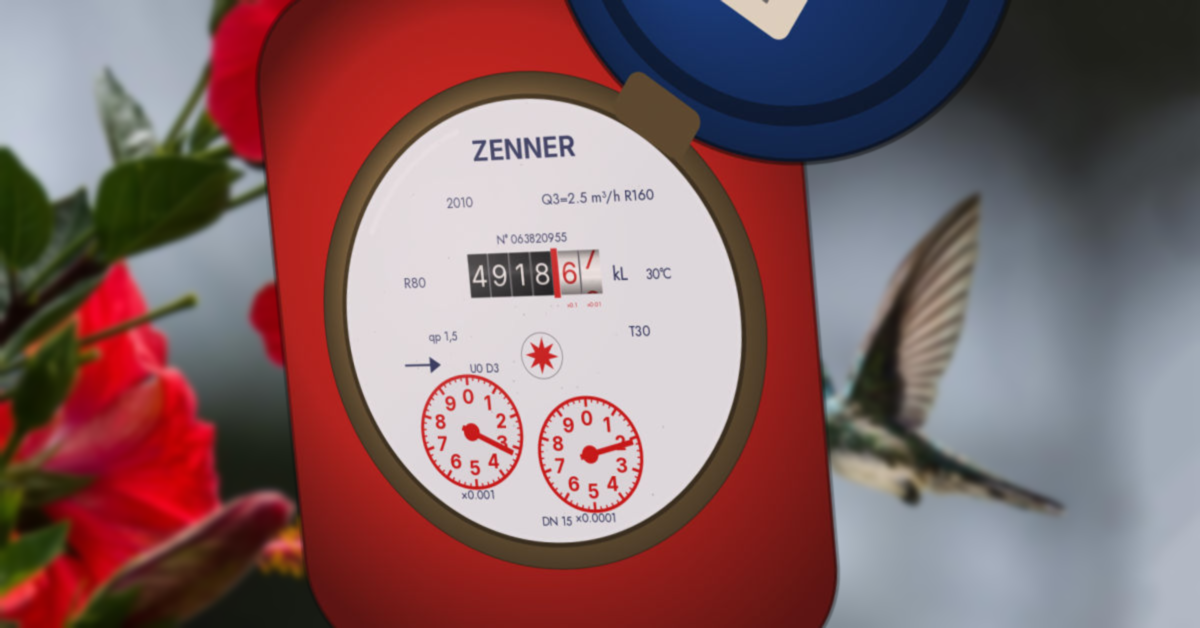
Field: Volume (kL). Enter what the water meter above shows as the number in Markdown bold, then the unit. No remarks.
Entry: **4918.6732** kL
